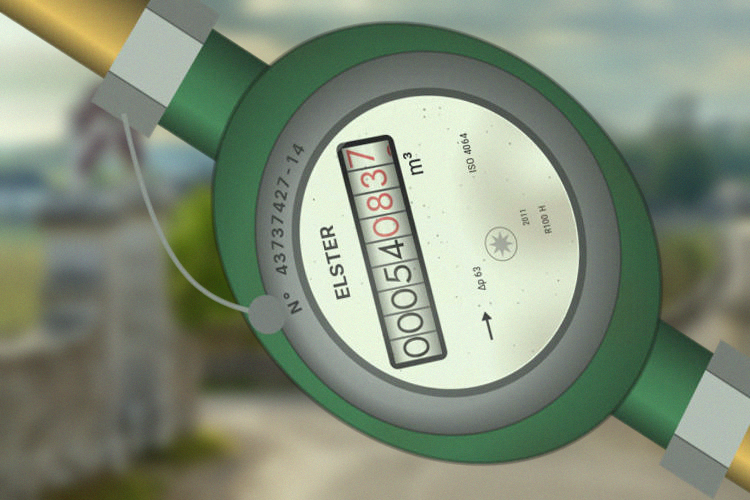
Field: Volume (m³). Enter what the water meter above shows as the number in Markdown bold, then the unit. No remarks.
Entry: **54.0837** m³
